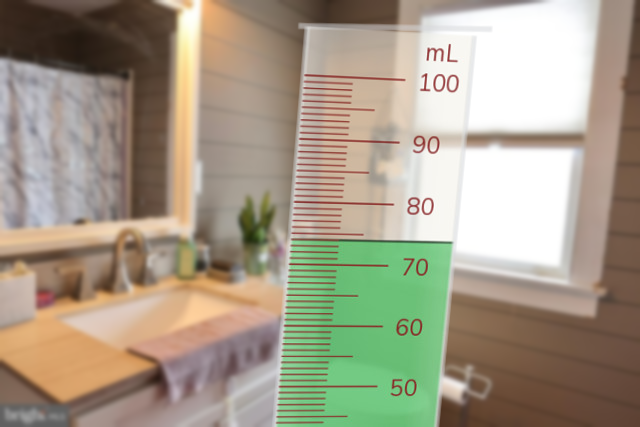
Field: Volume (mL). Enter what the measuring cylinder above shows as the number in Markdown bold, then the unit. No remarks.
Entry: **74** mL
